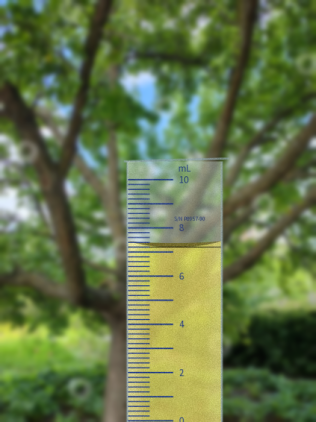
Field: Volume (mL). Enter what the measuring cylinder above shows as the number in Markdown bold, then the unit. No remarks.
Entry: **7.2** mL
